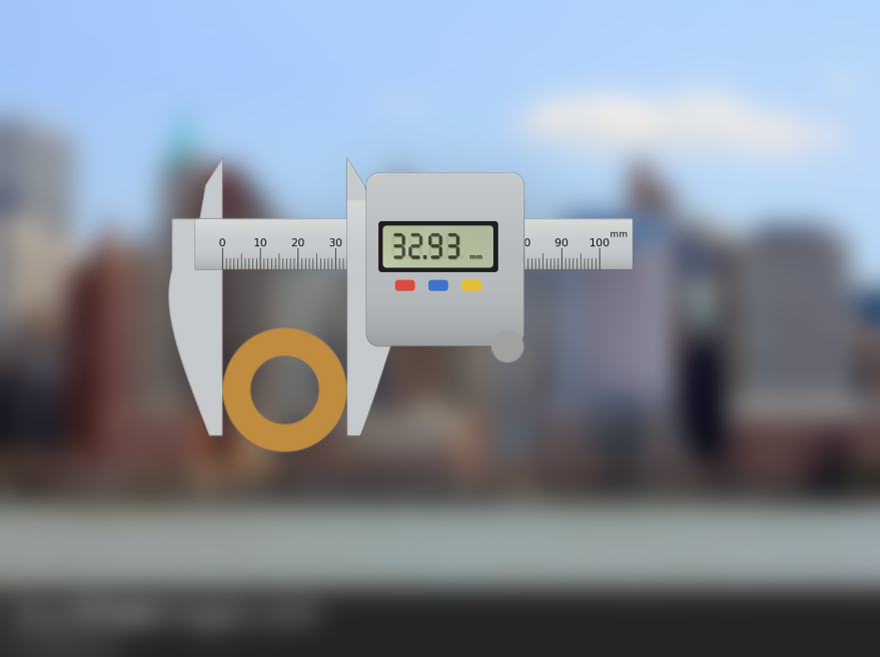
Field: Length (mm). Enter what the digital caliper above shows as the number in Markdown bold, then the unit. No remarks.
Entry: **32.93** mm
